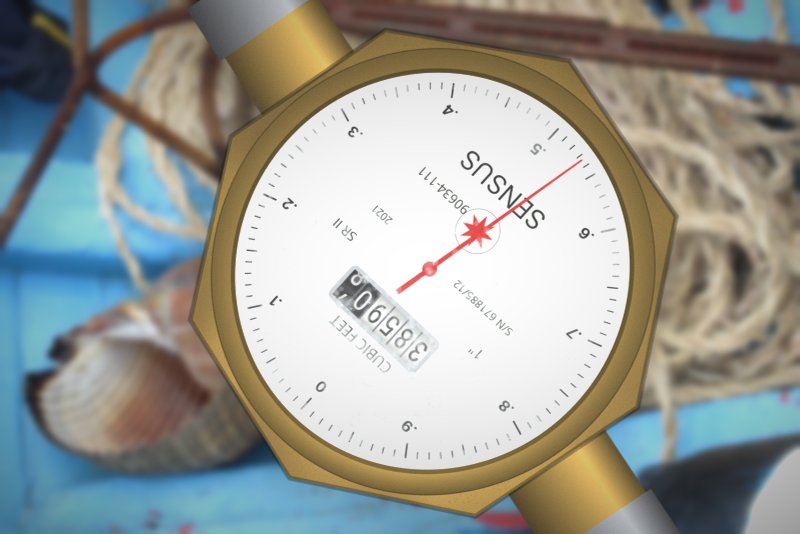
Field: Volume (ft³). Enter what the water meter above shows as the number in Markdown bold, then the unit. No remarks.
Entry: **385907.53** ft³
